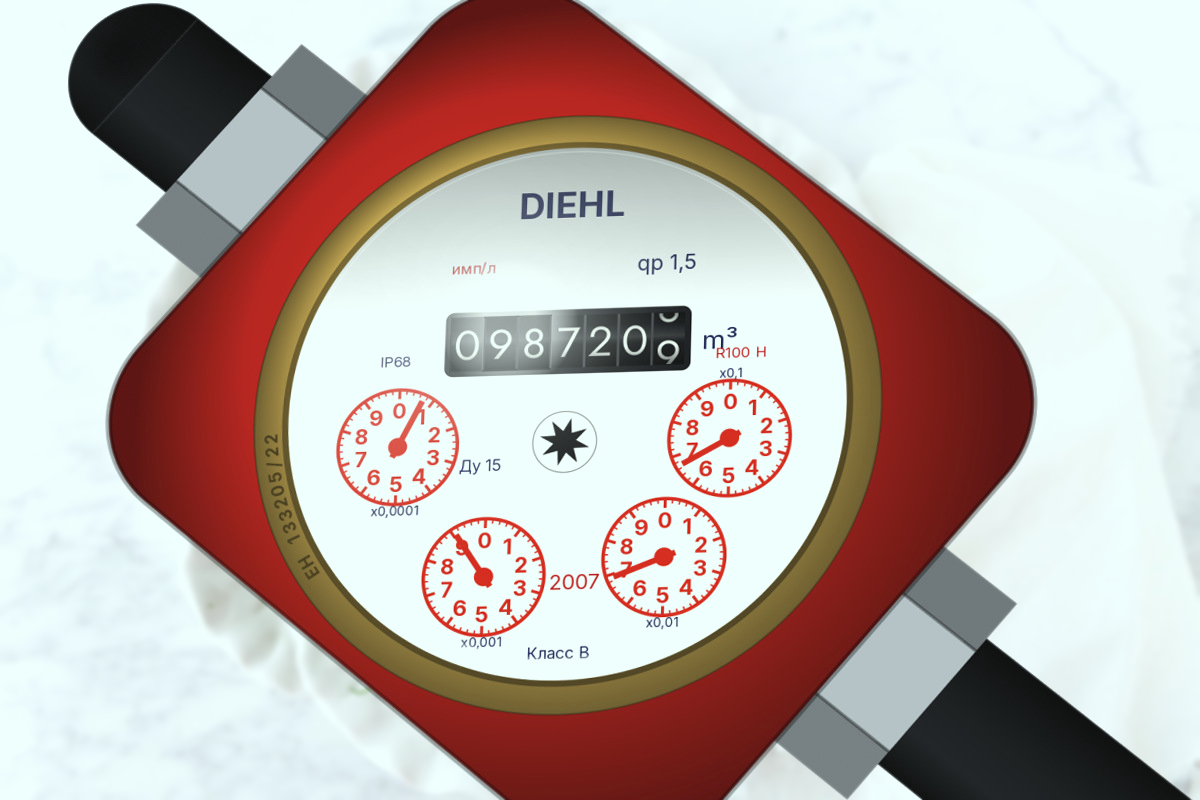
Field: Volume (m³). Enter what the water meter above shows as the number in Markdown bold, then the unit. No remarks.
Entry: **987208.6690** m³
